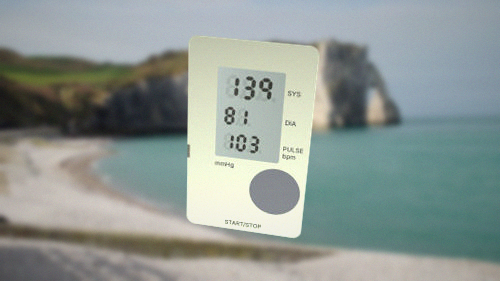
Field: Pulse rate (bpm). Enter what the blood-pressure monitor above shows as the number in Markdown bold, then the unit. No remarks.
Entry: **103** bpm
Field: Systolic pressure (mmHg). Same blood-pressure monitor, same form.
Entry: **139** mmHg
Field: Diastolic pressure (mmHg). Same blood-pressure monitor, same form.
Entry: **81** mmHg
